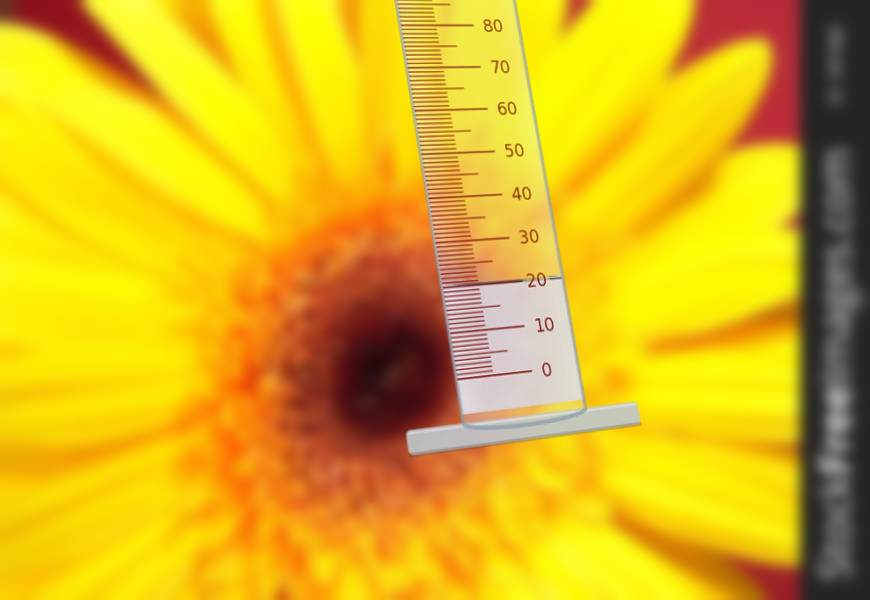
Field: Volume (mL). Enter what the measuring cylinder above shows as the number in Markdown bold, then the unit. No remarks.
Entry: **20** mL
